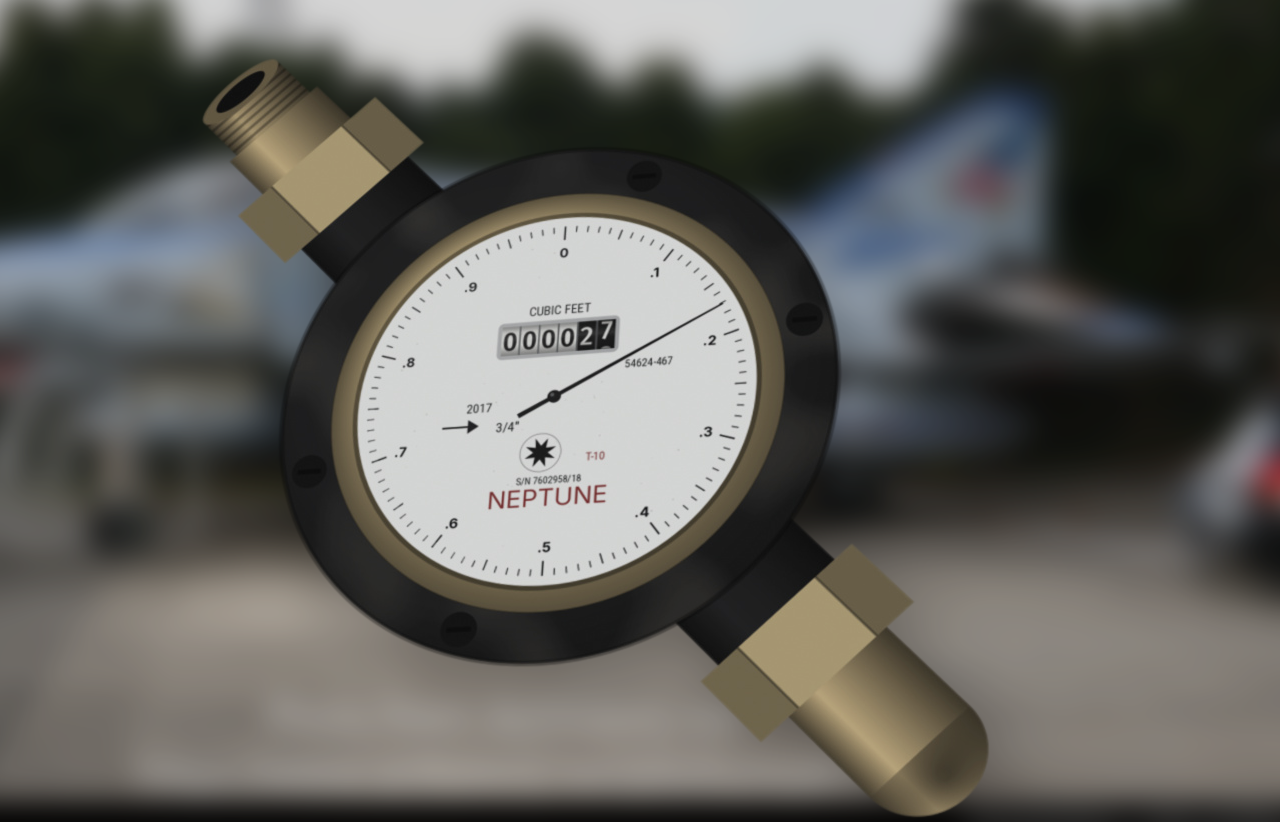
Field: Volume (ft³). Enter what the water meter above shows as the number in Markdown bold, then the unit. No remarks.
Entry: **27.17** ft³
